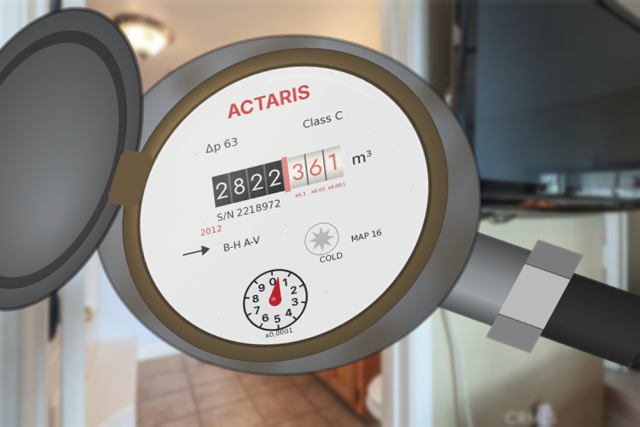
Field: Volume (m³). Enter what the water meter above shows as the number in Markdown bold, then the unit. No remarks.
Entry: **2822.3610** m³
